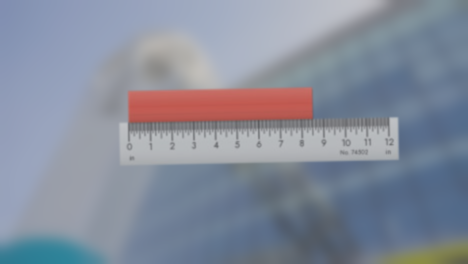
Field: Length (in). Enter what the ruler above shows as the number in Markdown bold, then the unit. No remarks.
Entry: **8.5** in
